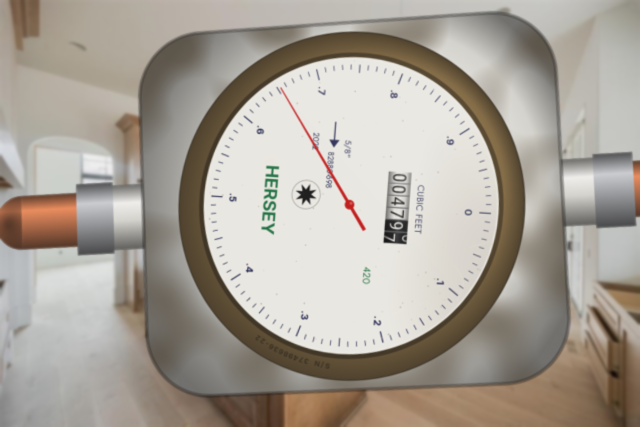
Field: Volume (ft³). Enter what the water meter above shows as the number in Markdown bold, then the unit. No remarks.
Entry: **4796.65** ft³
